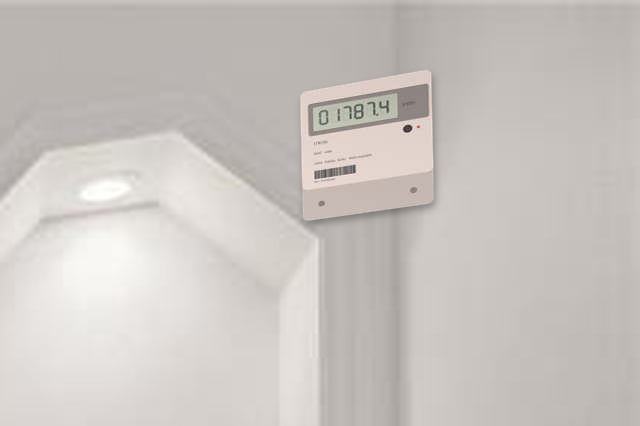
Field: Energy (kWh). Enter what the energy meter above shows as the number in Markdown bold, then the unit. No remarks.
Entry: **1787.4** kWh
